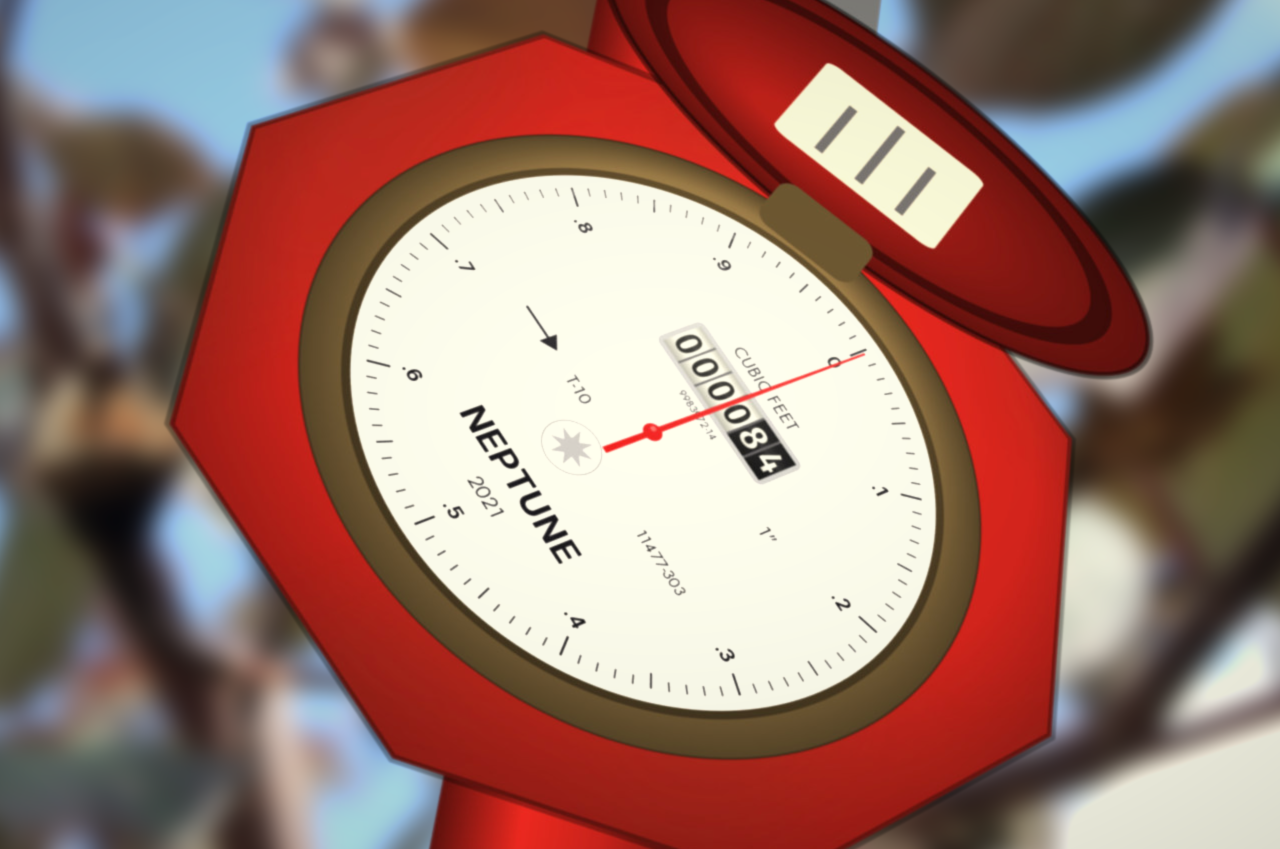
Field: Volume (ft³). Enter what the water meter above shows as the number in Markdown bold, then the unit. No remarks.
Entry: **84.00** ft³
